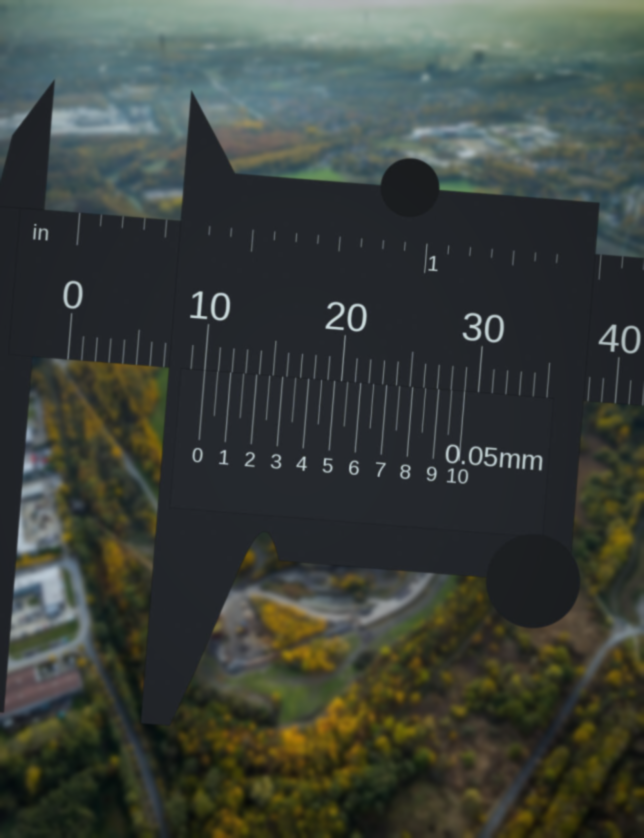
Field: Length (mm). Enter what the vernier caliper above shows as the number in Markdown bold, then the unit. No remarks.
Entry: **10.0** mm
